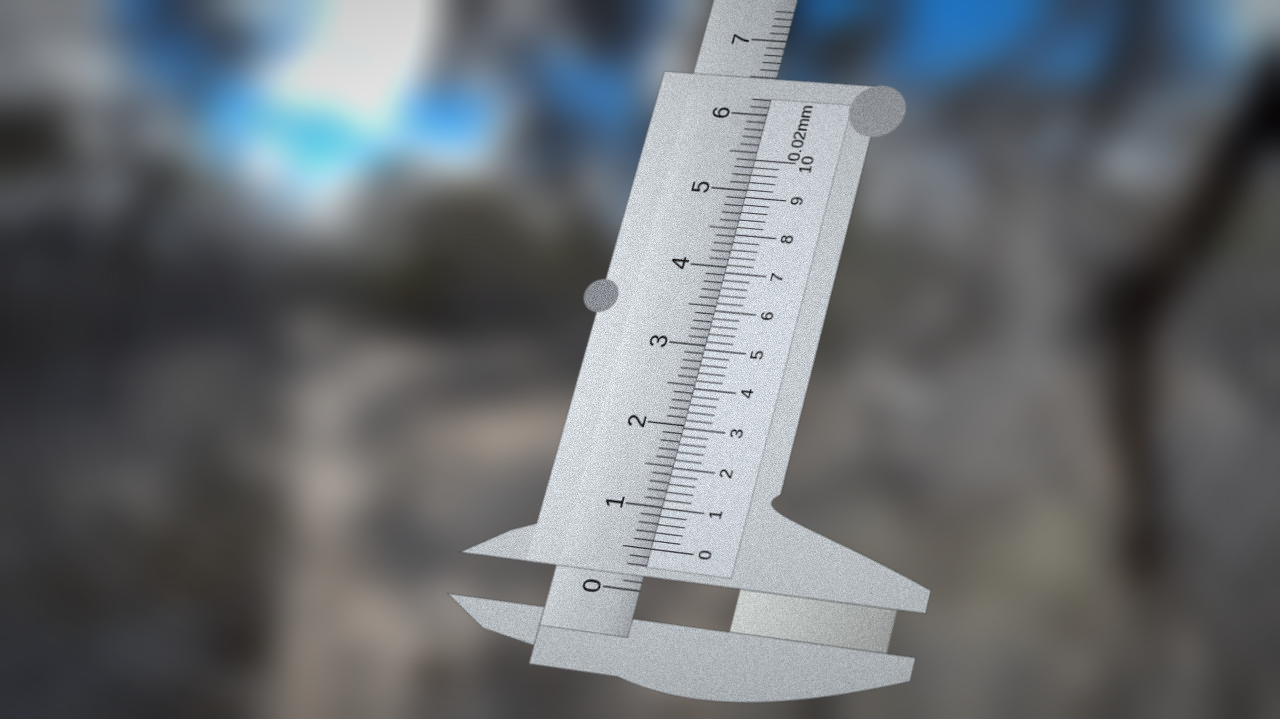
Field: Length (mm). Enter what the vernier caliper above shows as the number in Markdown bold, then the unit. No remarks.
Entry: **5.0** mm
